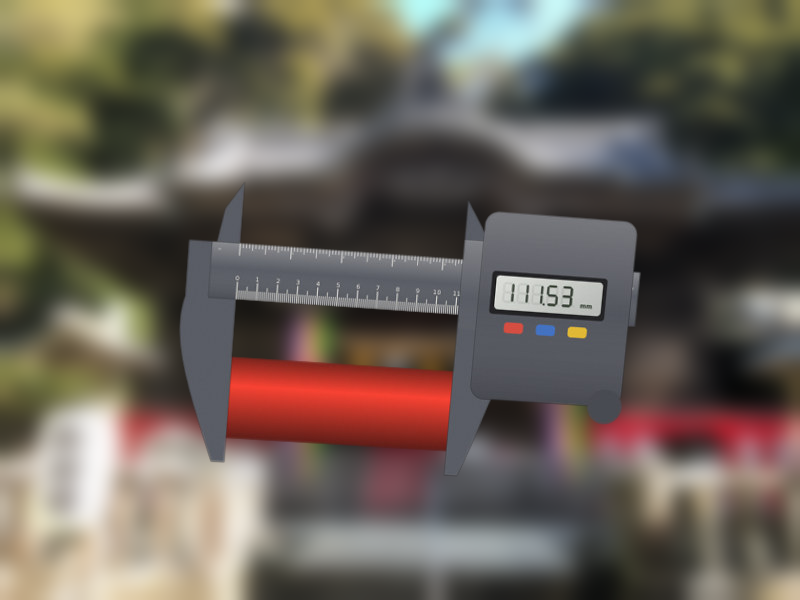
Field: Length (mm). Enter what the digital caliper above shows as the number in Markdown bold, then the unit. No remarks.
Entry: **111.53** mm
